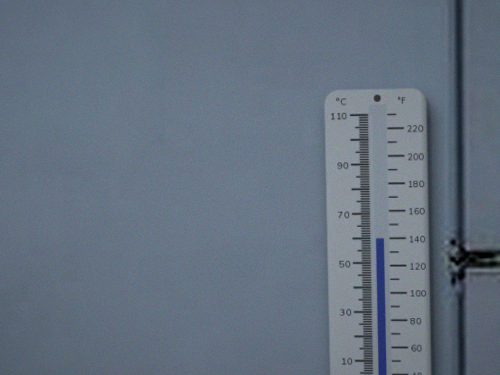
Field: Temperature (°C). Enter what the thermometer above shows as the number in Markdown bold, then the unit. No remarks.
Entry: **60** °C
